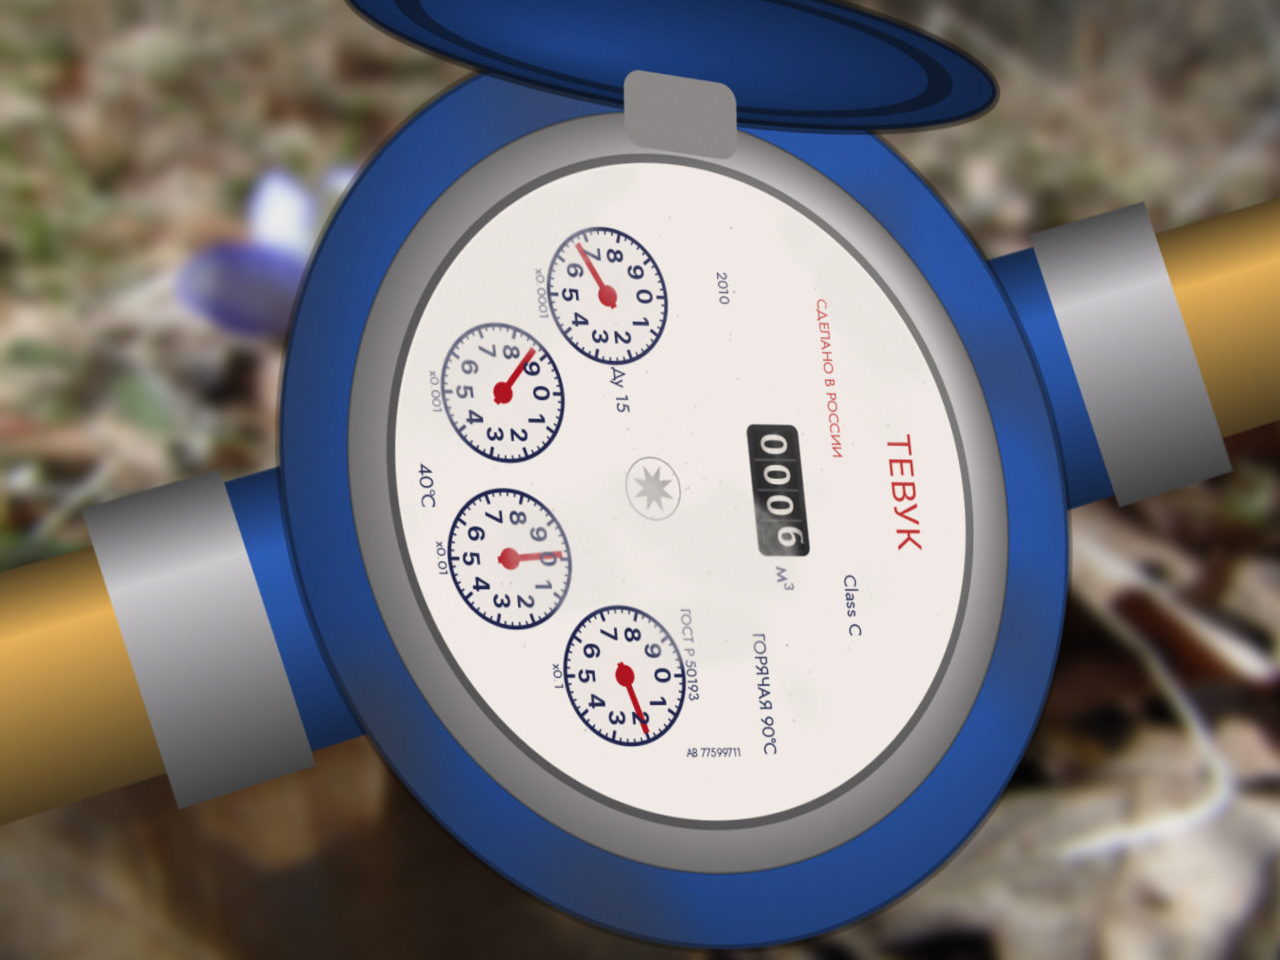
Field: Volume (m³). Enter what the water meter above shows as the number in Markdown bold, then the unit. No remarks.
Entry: **6.1986** m³
